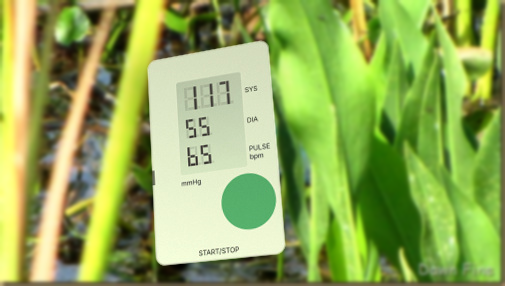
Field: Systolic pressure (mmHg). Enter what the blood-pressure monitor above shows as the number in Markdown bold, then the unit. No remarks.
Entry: **117** mmHg
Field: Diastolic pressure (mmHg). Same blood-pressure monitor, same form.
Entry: **55** mmHg
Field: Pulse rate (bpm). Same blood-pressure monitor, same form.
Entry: **65** bpm
